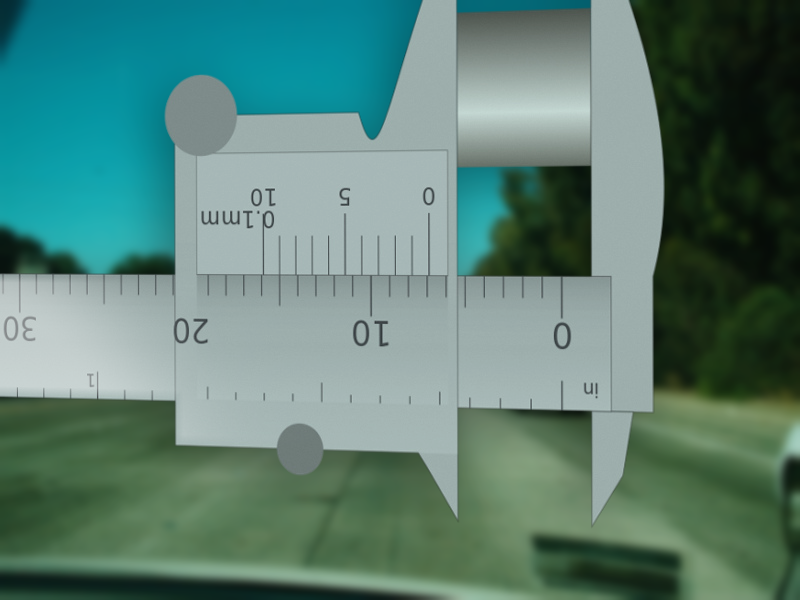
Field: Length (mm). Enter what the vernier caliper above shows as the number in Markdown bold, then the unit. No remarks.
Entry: **6.9** mm
